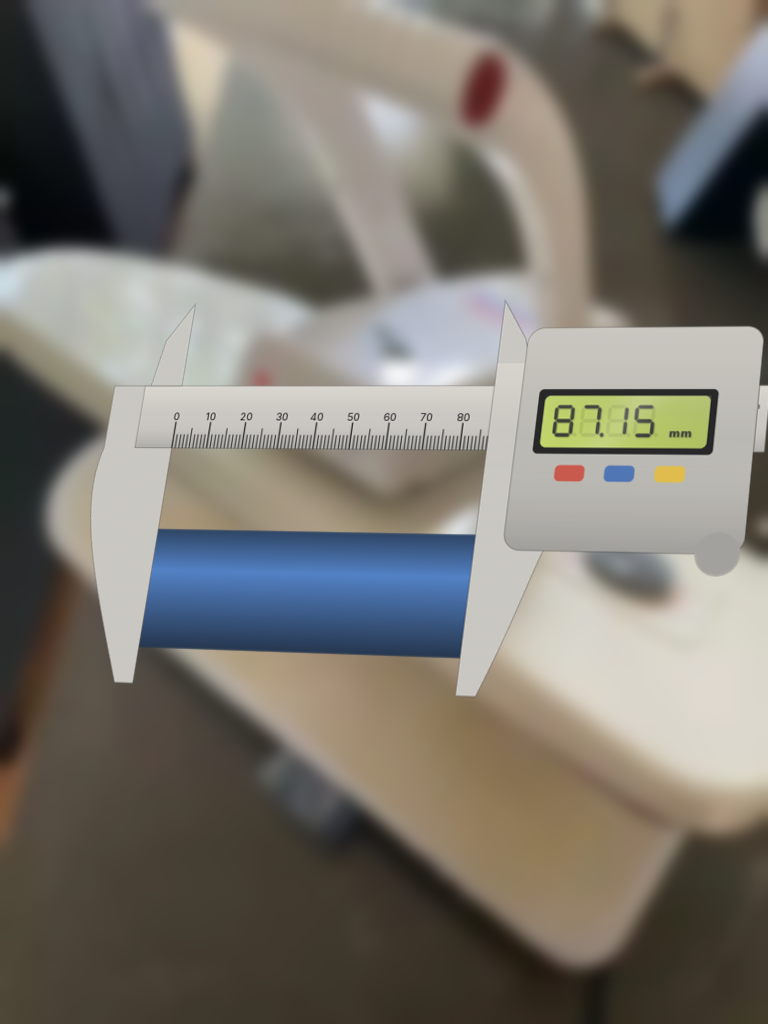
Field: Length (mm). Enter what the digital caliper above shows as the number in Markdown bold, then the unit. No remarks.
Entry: **87.15** mm
